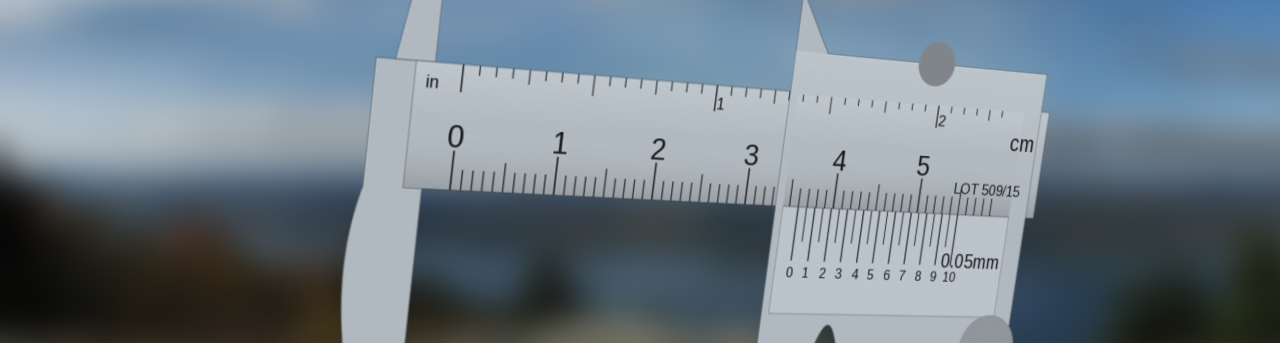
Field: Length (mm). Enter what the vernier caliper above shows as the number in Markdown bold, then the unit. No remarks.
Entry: **36.0** mm
